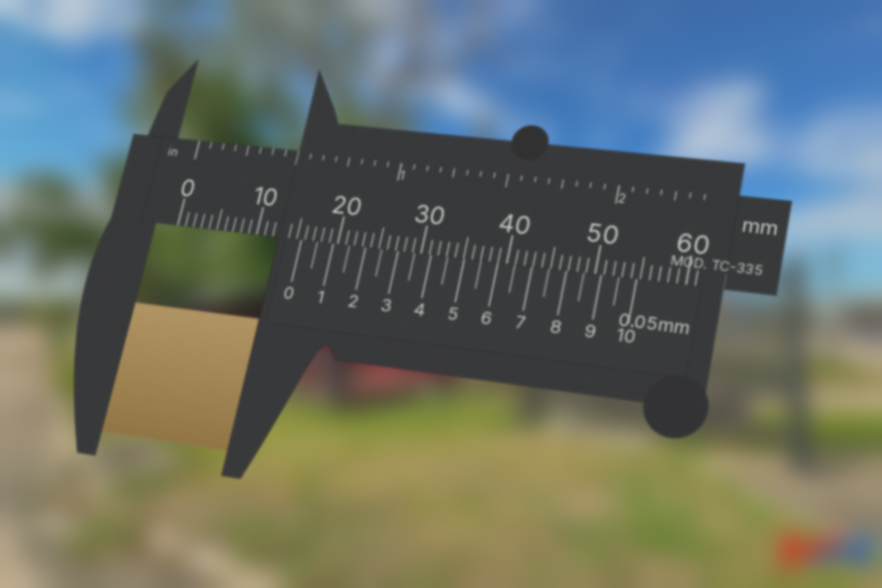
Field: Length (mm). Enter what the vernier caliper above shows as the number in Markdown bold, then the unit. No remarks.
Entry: **15.6** mm
